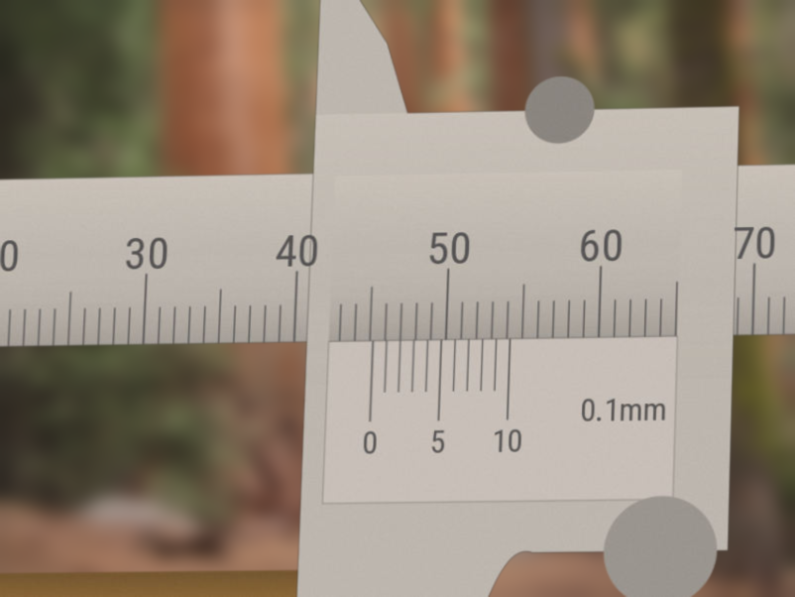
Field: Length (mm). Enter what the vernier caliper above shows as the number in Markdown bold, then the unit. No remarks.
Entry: **45.2** mm
